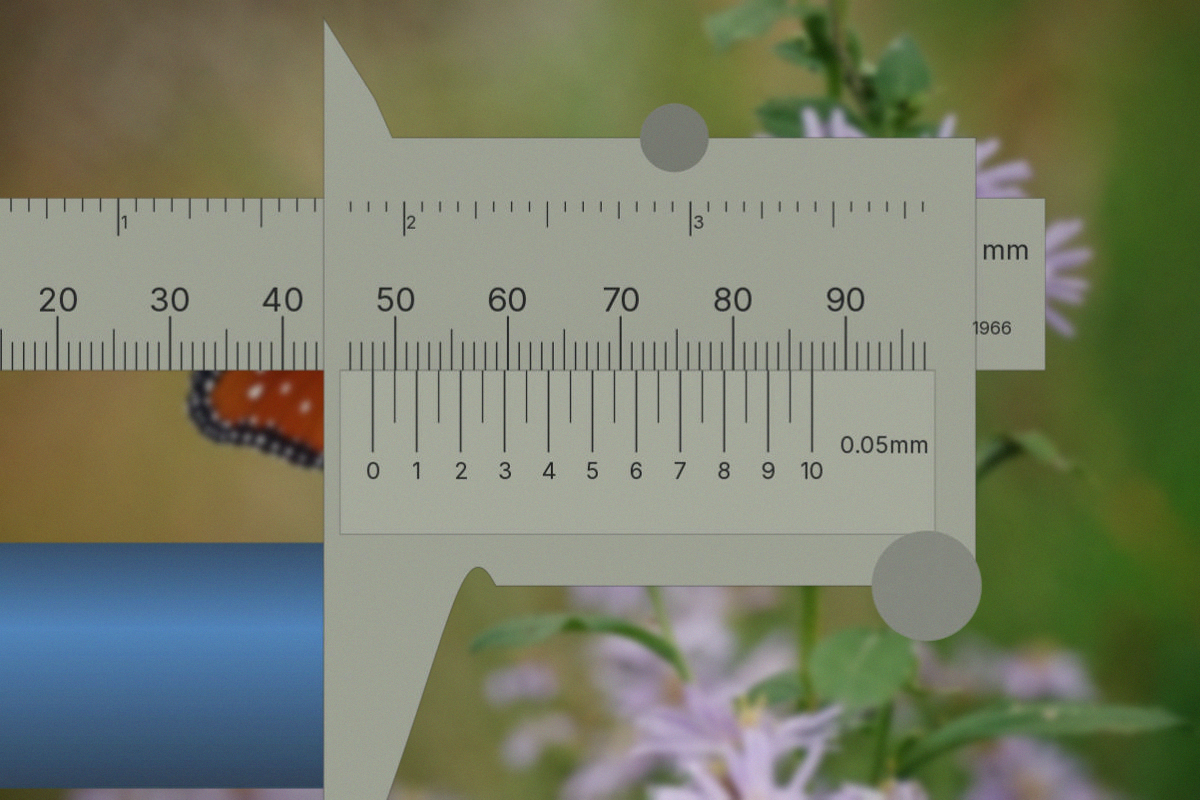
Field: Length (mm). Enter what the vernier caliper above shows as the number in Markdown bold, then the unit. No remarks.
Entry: **48.0** mm
